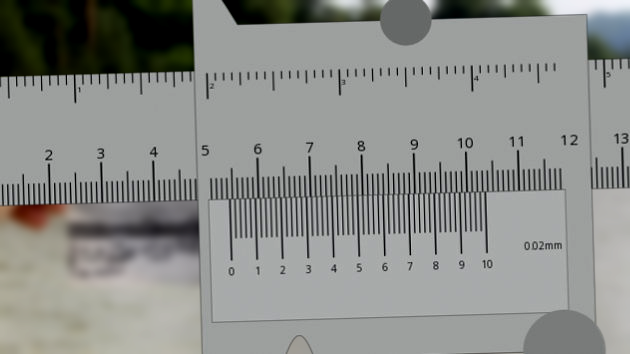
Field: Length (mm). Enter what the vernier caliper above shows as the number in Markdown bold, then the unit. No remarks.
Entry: **54.5** mm
